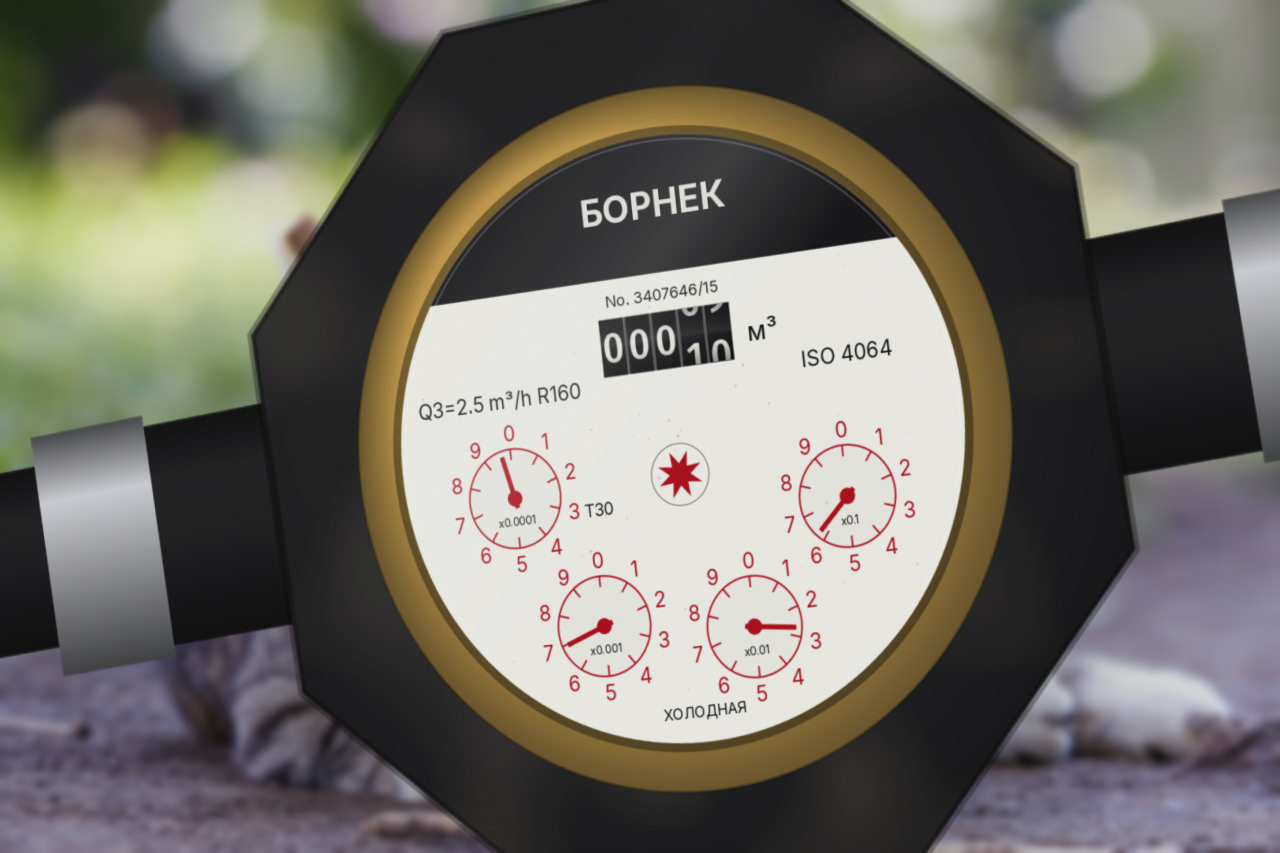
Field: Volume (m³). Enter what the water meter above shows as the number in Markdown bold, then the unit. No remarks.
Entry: **9.6269** m³
